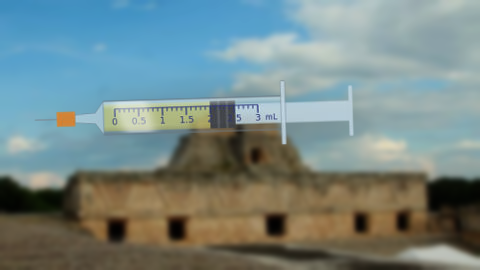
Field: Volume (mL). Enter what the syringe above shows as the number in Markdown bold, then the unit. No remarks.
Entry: **2** mL
